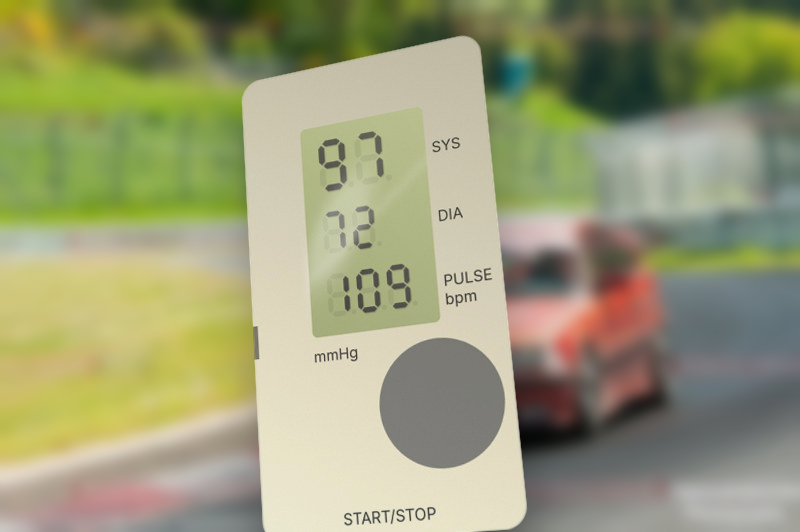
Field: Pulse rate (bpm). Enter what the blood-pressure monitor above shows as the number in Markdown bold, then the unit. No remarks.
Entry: **109** bpm
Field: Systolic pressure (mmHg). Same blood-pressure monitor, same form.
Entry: **97** mmHg
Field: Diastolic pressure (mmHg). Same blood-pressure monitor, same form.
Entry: **72** mmHg
